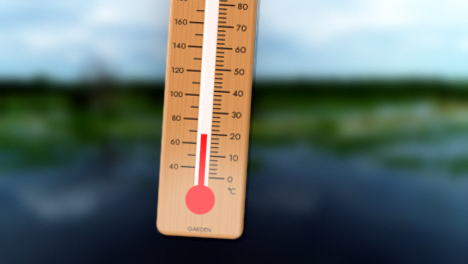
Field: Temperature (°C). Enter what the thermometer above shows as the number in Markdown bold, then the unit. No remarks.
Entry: **20** °C
